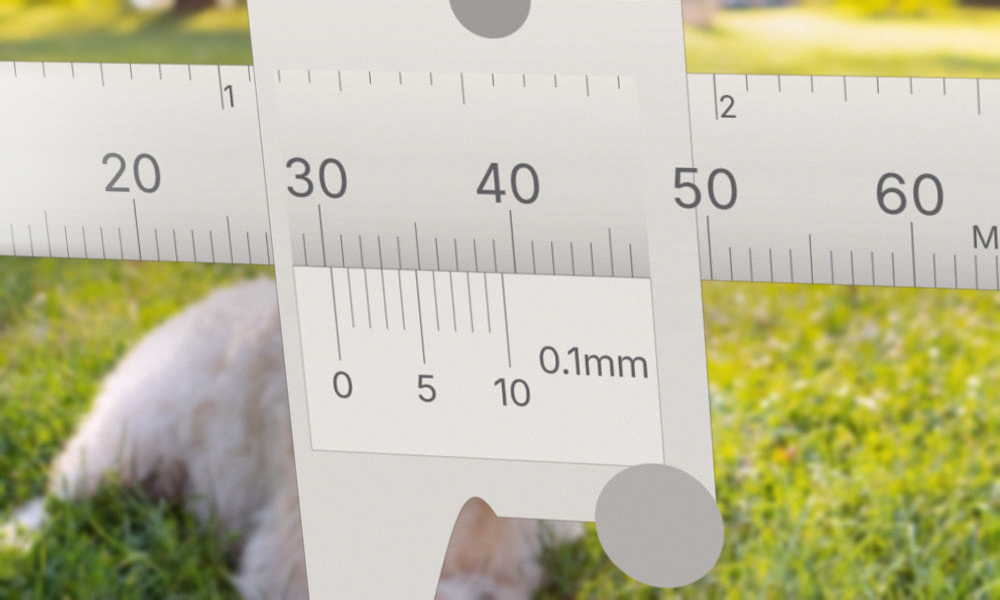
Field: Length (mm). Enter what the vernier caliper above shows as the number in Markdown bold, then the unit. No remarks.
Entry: **30.3** mm
